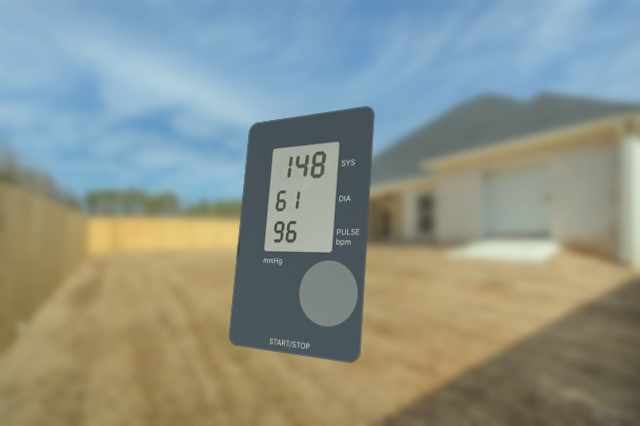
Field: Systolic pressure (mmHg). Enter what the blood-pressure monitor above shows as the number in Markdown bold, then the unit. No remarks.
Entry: **148** mmHg
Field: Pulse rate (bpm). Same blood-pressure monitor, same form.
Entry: **96** bpm
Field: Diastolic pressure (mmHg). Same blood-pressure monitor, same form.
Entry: **61** mmHg
